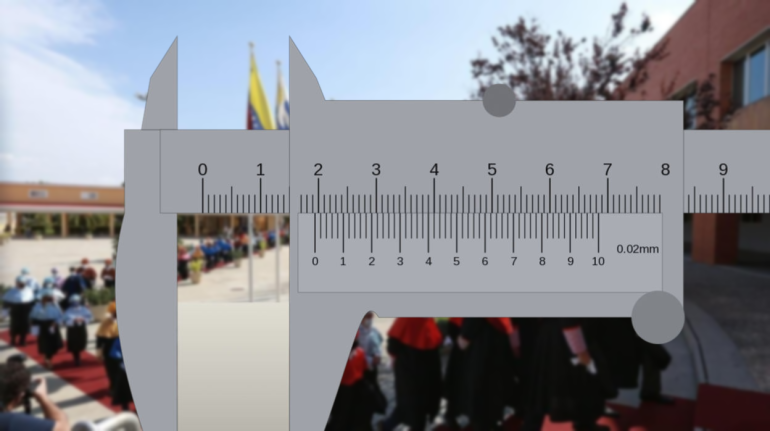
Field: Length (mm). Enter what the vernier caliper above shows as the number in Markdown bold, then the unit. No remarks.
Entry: **19.4** mm
